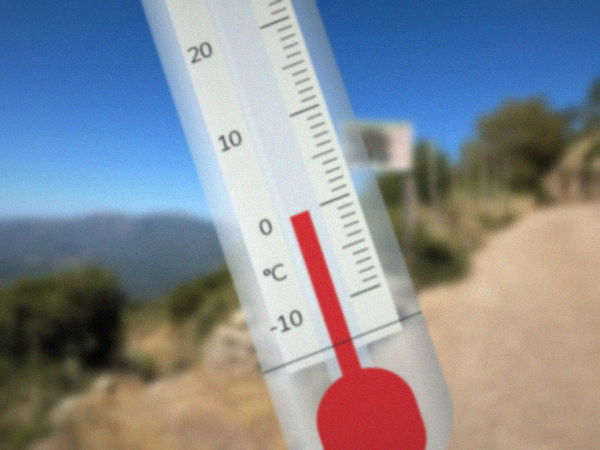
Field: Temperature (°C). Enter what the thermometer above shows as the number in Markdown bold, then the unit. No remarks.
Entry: **0** °C
